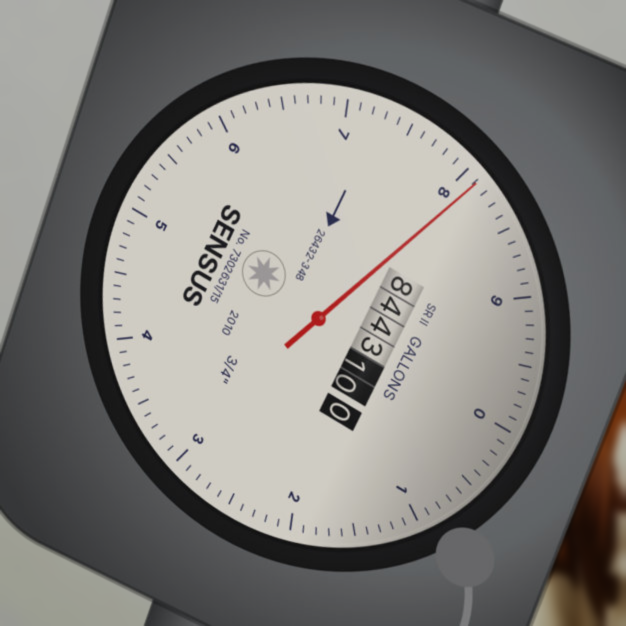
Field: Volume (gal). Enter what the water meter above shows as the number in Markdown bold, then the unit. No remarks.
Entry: **8443098.1** gal
